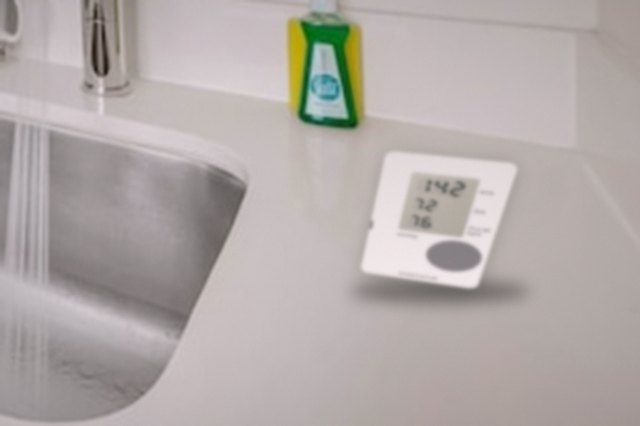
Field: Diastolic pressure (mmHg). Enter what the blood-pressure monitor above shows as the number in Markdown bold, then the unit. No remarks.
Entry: **72** mmHg
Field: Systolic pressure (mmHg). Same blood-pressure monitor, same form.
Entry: **142** mmHg
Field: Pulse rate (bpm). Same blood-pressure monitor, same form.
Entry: **76** bpm
